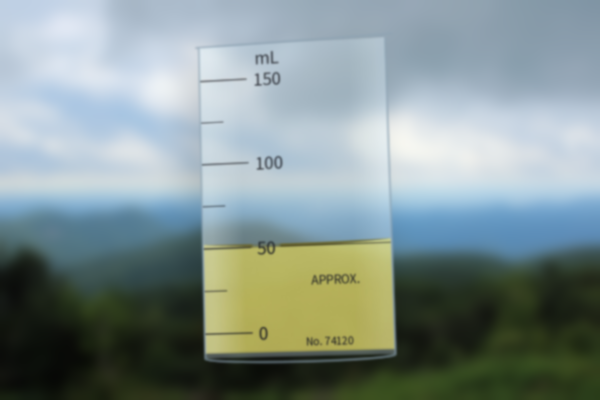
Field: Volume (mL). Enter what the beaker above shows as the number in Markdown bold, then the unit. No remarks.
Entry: **50** mL
